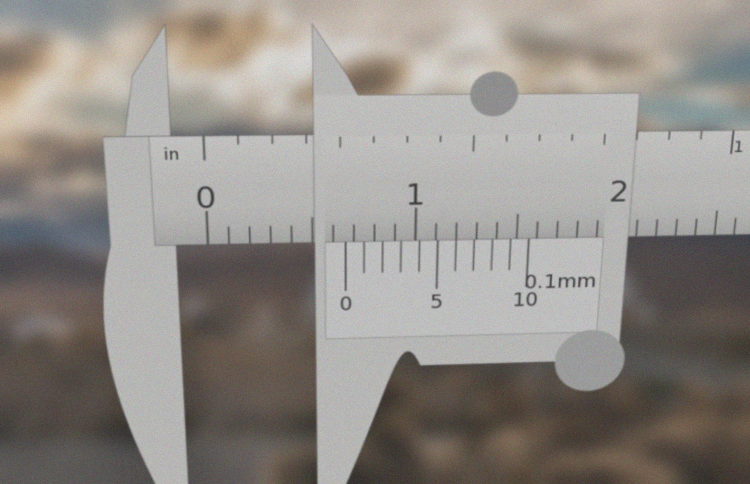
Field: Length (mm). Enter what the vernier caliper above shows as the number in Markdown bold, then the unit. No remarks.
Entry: **6.6** mm
